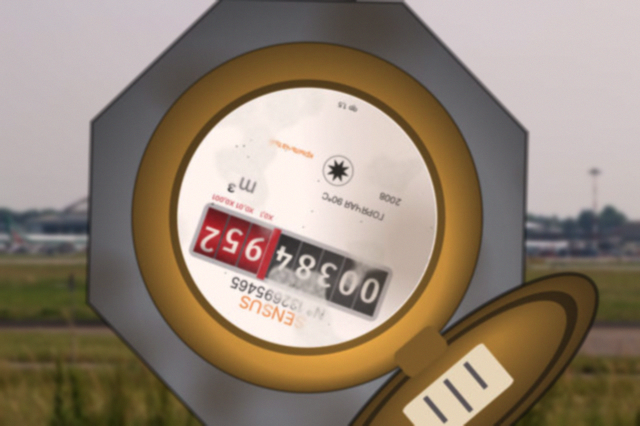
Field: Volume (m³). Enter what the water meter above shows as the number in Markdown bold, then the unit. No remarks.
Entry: **384.952** m³
